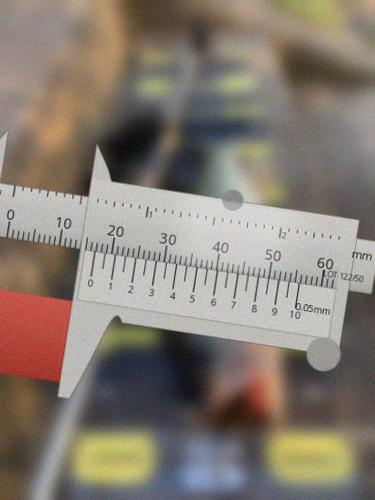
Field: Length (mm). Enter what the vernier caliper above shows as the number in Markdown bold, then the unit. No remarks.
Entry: **16.8** mm
